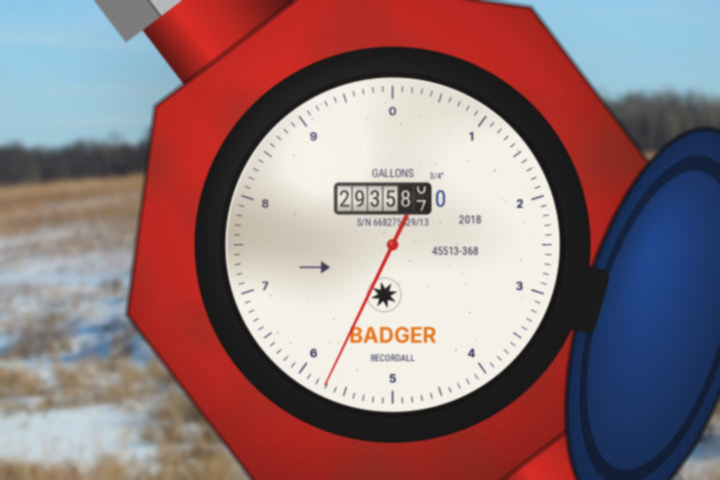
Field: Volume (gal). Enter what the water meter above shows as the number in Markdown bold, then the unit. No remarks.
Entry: **2935865.7** gal
